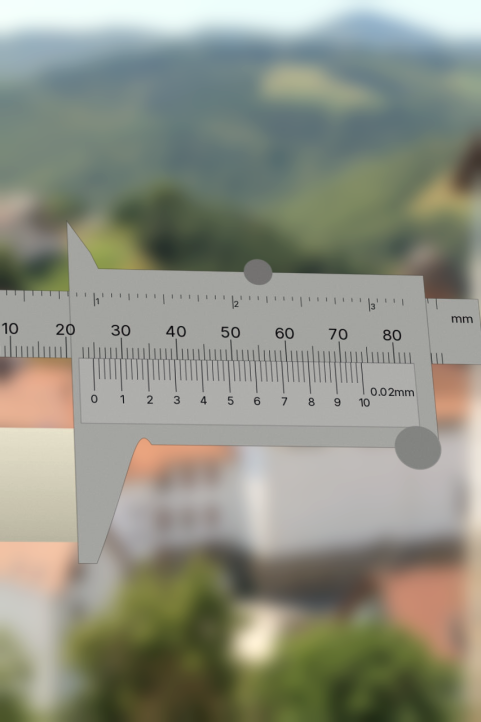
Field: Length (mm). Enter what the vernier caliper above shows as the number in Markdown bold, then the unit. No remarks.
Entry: **24.8** mm
